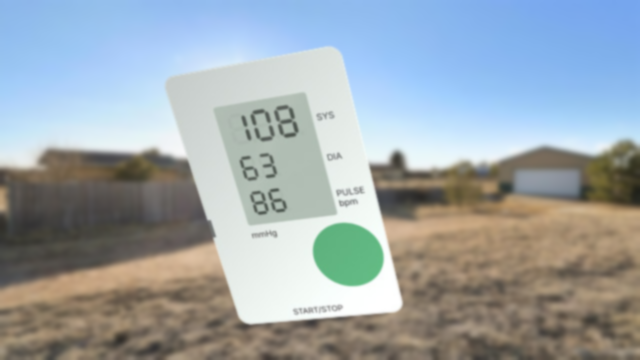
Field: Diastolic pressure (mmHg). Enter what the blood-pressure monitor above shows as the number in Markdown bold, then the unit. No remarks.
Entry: **63** mmHg
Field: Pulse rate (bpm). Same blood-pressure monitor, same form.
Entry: **86** bpm
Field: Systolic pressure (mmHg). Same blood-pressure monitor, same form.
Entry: **108** mmHg
